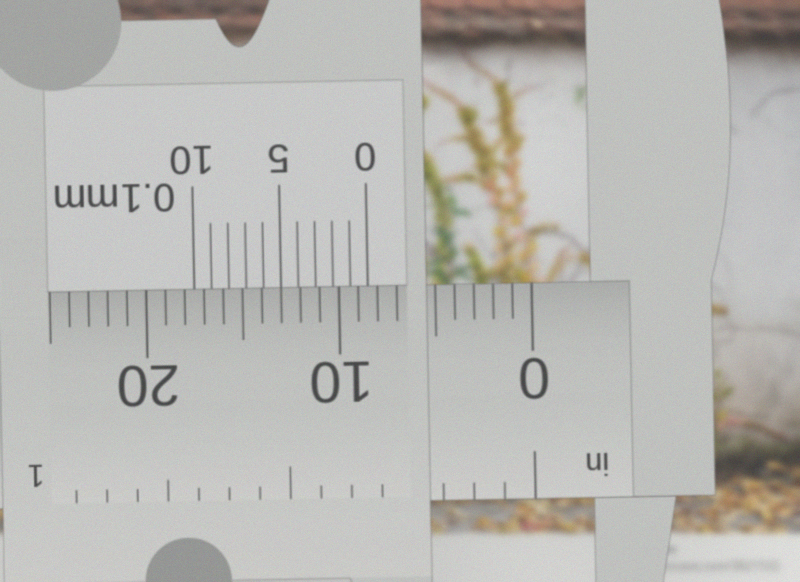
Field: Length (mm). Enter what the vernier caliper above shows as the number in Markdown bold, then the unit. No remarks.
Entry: **8.5** mm
